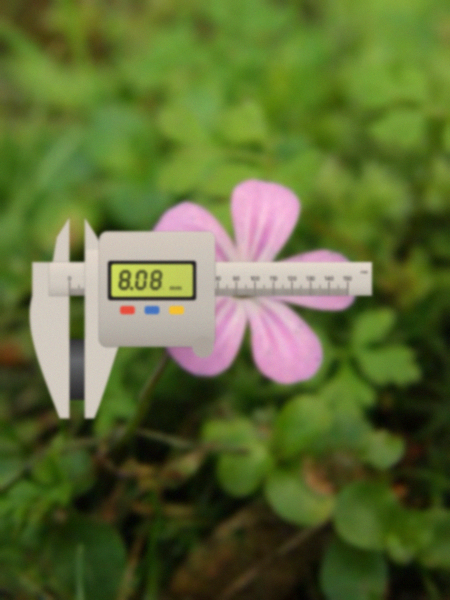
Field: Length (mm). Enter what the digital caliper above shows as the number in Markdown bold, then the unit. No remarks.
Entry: **8.08** mm
